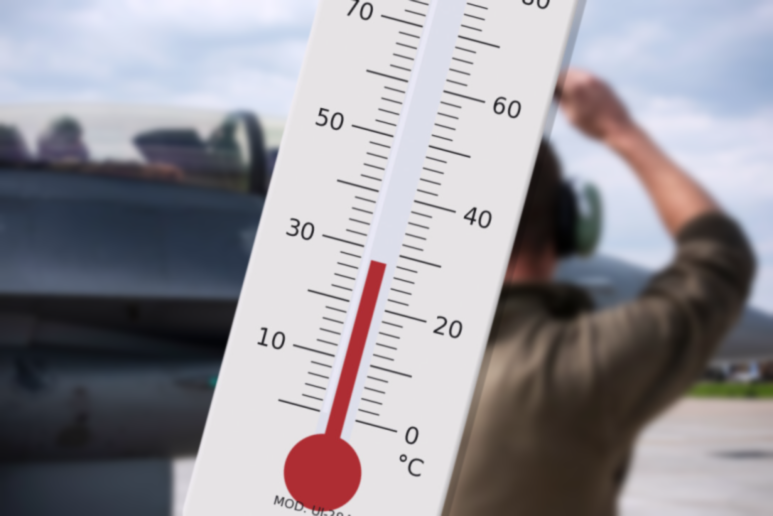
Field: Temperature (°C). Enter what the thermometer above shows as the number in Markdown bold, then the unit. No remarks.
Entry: **28** °C
